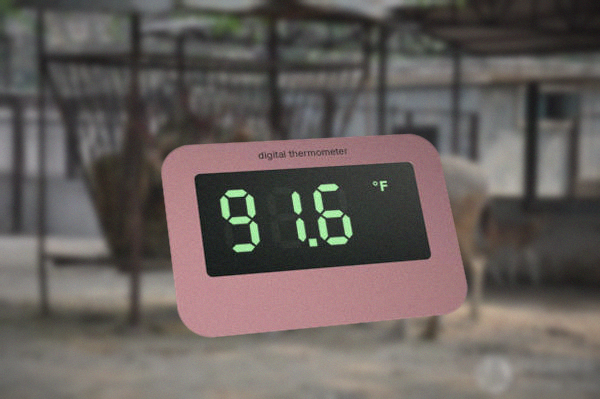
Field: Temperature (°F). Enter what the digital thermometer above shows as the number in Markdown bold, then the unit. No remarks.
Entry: **91.6** °F
